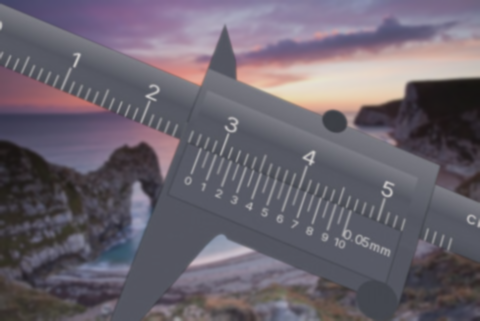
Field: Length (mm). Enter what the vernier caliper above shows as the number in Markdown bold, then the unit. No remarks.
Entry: **27.6** mm
